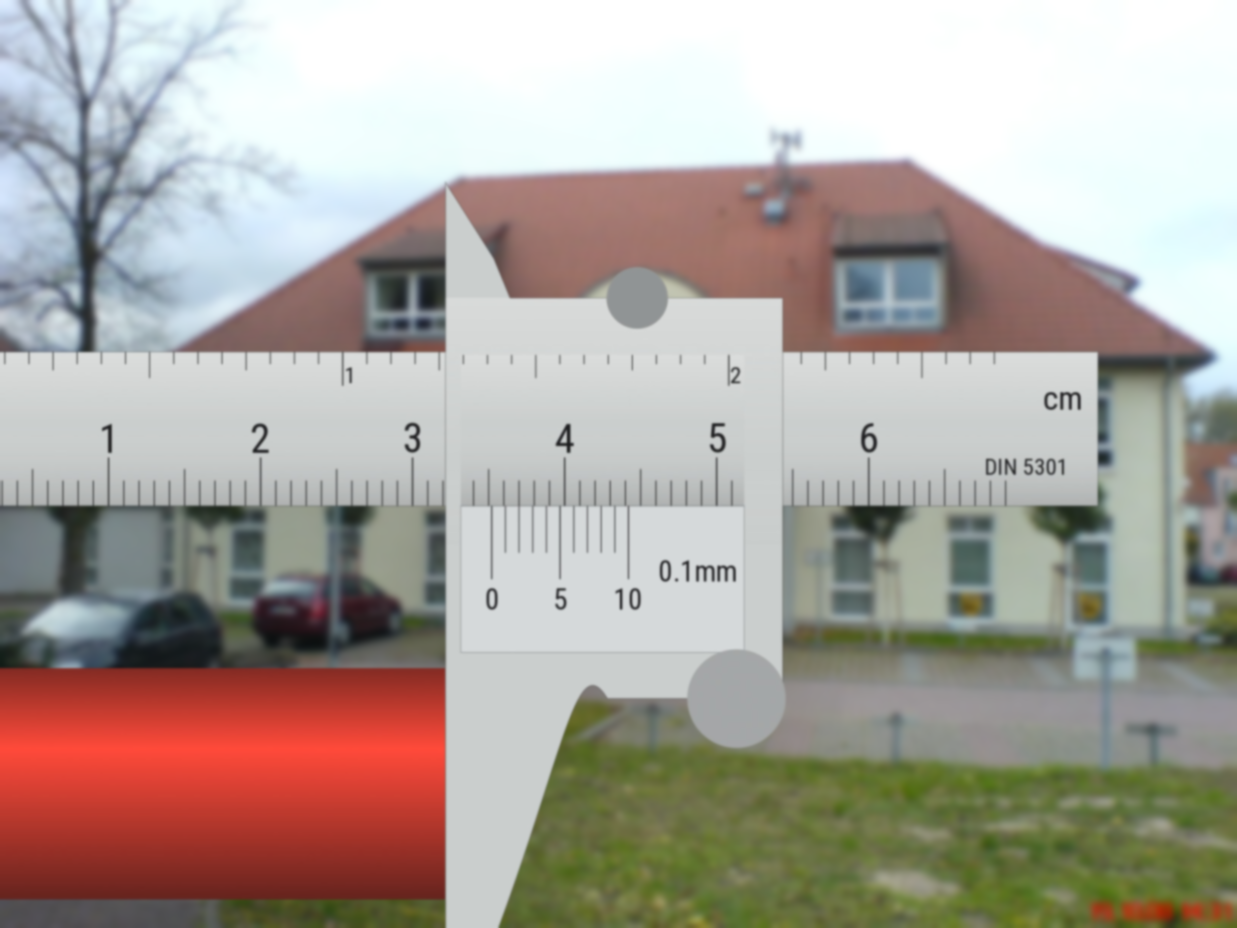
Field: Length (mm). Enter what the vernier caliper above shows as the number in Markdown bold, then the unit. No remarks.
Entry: **35.2** mm
